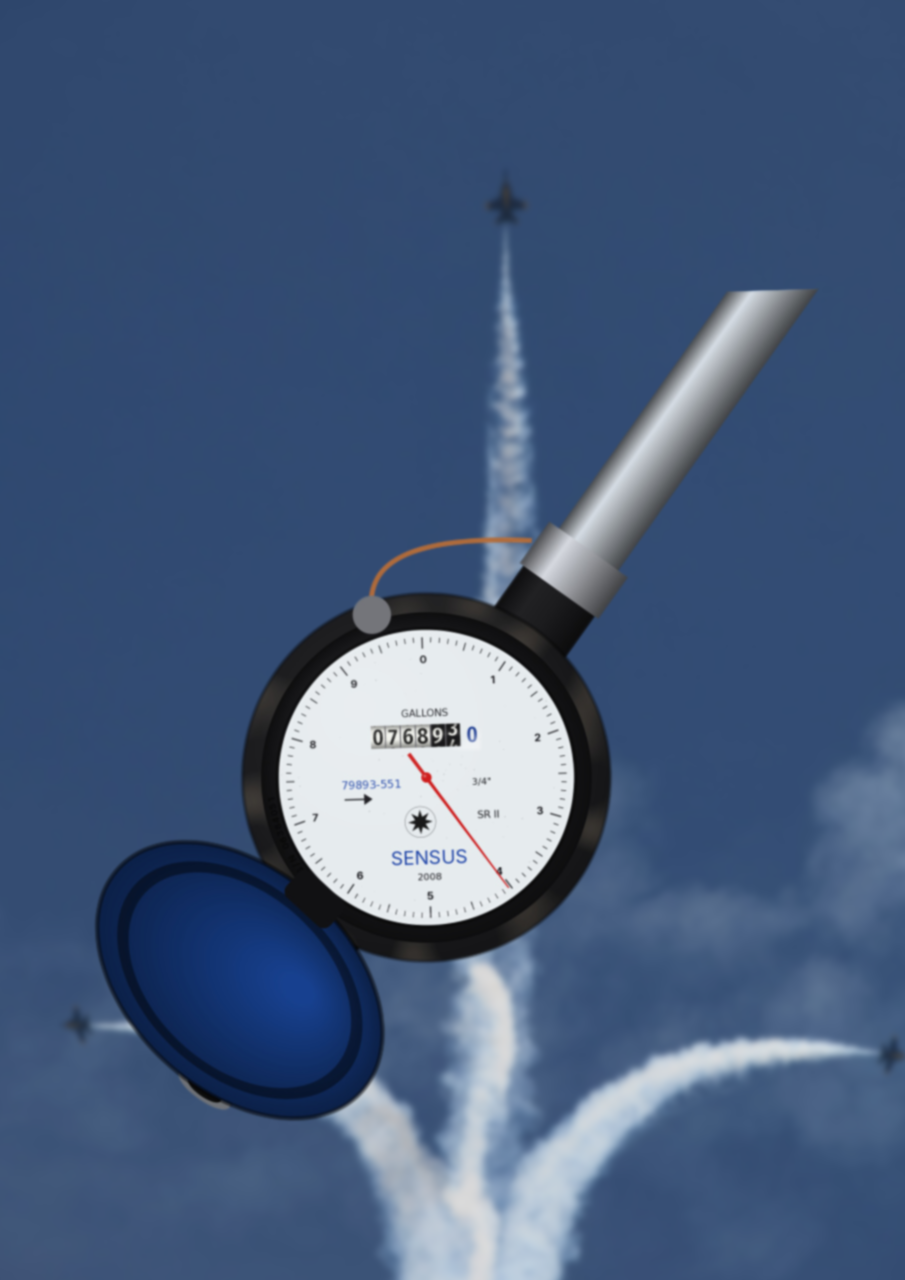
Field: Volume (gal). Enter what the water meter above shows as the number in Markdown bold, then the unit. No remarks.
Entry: **768934.0** gal
